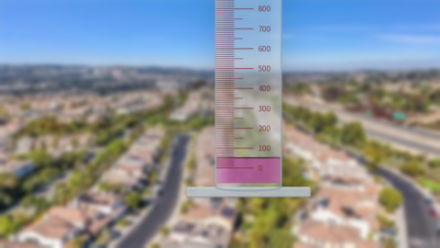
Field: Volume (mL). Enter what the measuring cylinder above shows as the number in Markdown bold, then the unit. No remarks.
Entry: **50** mL
